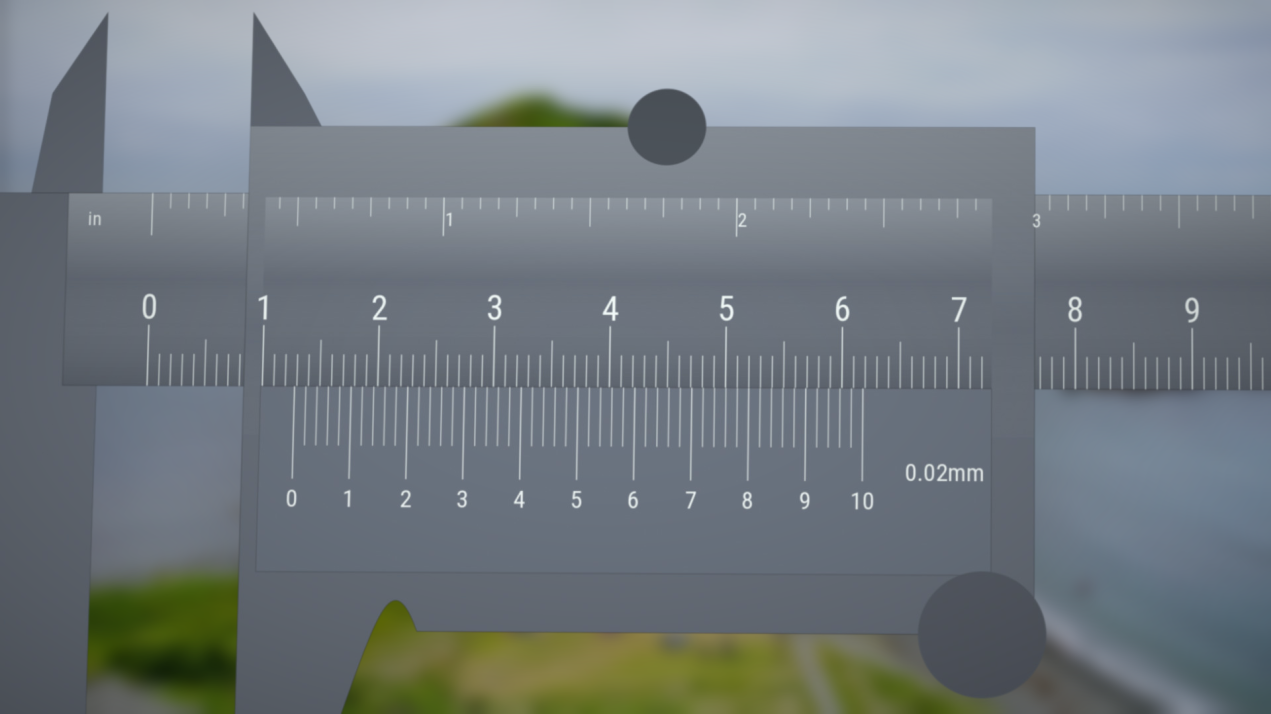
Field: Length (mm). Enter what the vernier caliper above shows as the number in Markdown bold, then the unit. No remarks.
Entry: **12.8** mm
